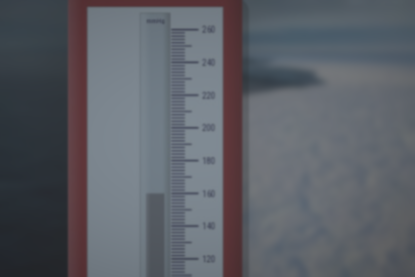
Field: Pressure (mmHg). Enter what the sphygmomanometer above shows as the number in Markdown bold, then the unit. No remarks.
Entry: **160** mmHg
